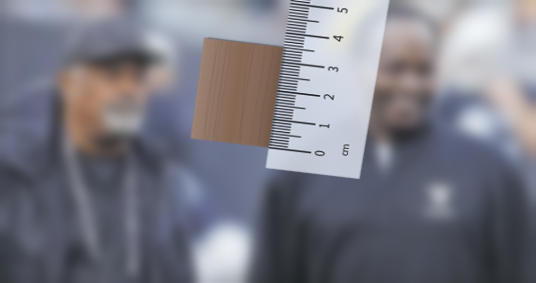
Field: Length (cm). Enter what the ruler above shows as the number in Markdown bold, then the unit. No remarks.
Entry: **3.5** cm
